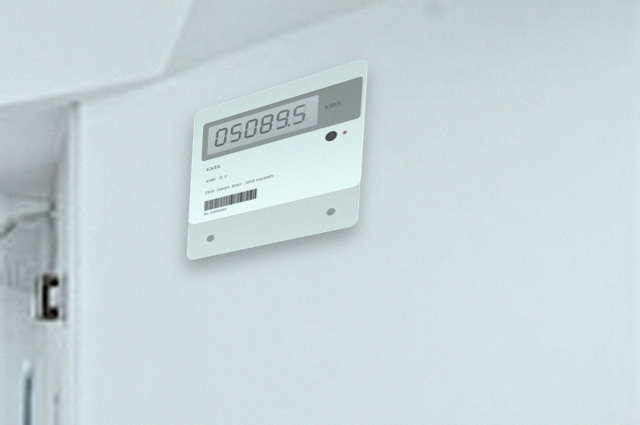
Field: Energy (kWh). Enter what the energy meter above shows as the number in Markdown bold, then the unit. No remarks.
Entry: **5089.5** kWh
